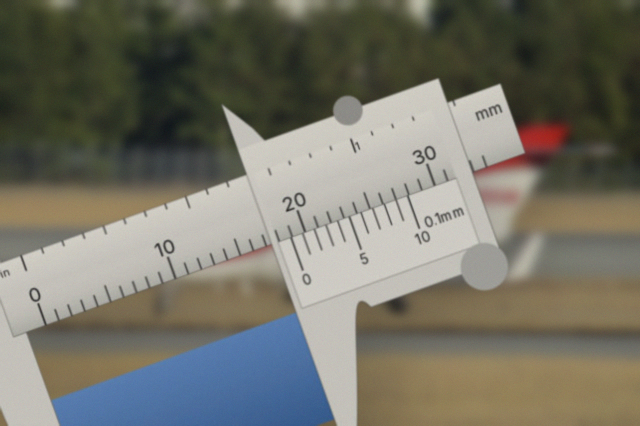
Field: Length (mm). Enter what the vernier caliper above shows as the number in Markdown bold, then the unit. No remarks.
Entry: **18.9** mm
